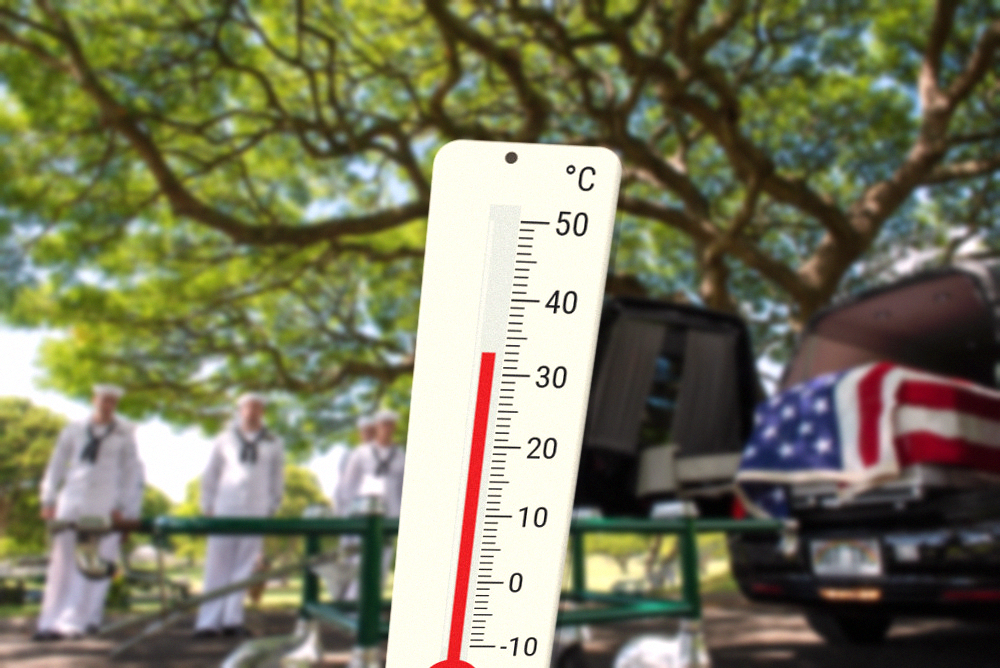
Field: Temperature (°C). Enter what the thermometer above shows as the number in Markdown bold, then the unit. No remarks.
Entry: **33** °C
